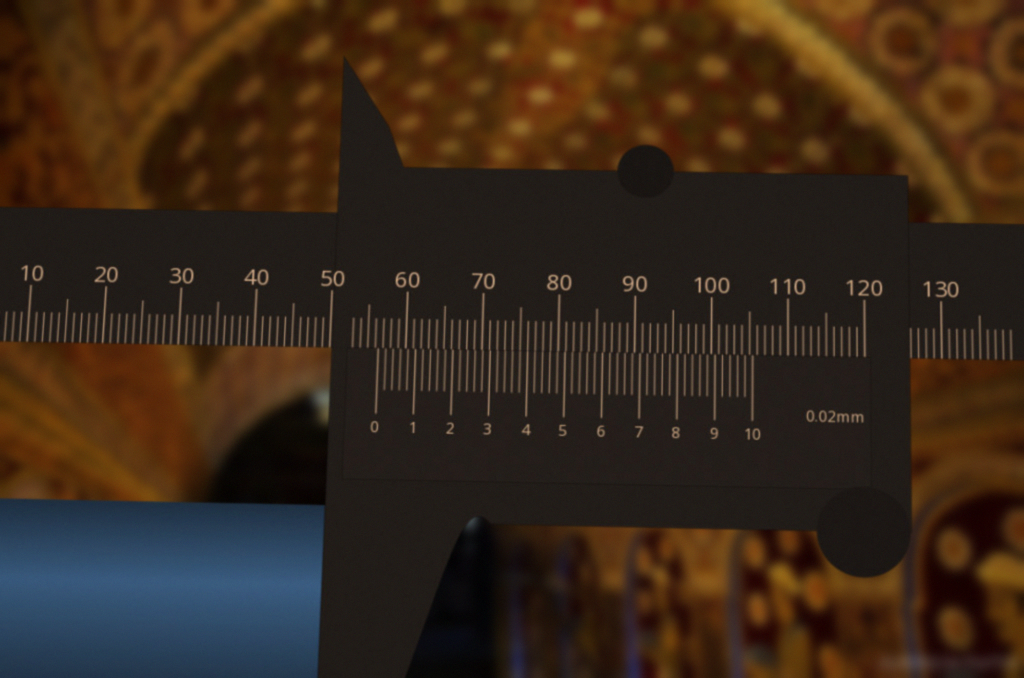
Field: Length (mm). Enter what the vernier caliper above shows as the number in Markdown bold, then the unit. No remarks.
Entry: **56.4** mm
